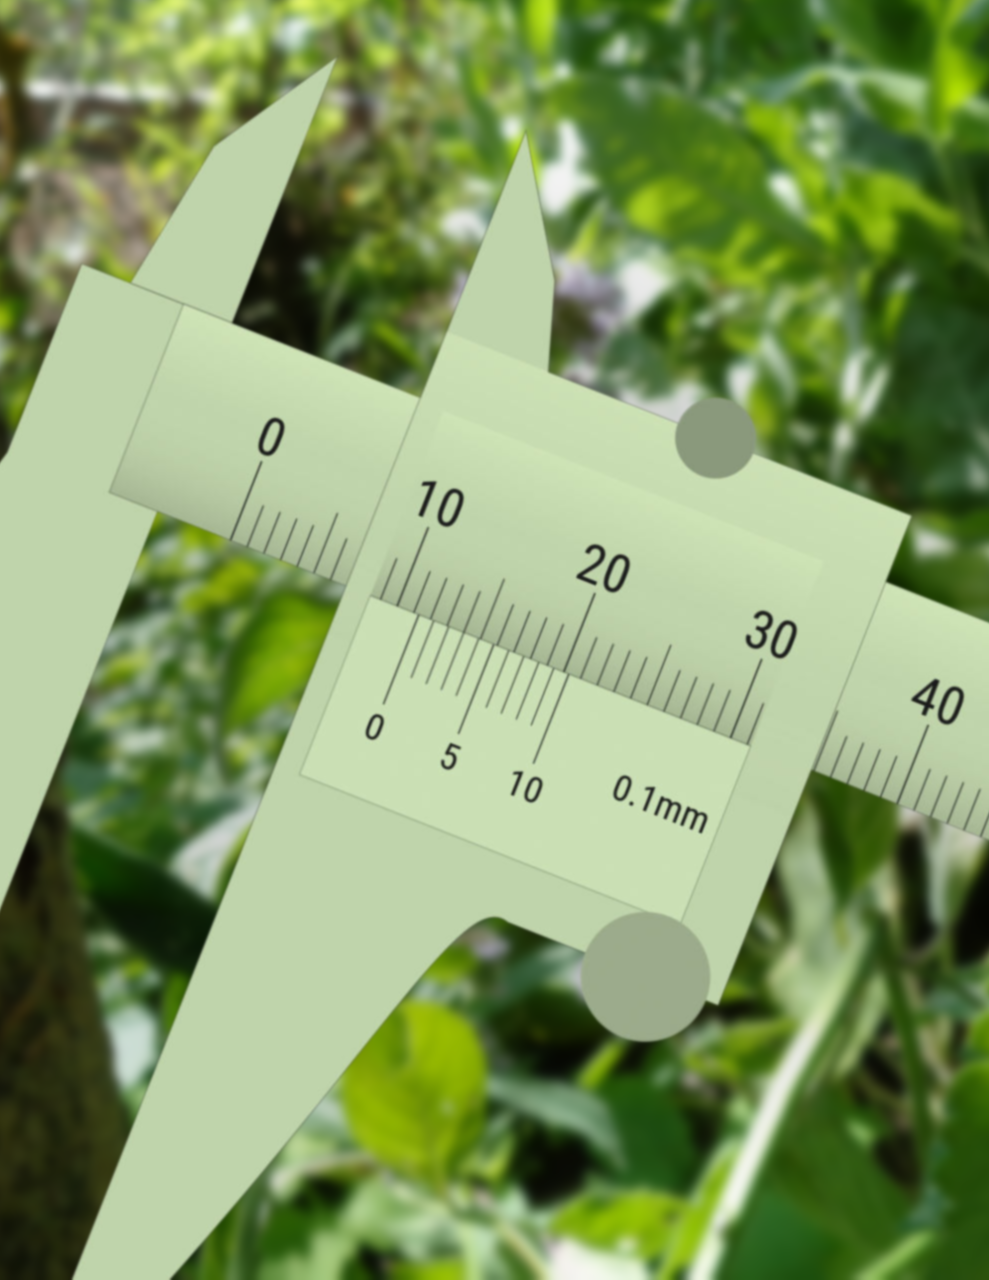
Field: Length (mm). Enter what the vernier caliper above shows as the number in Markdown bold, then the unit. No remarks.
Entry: **11.3** mm
